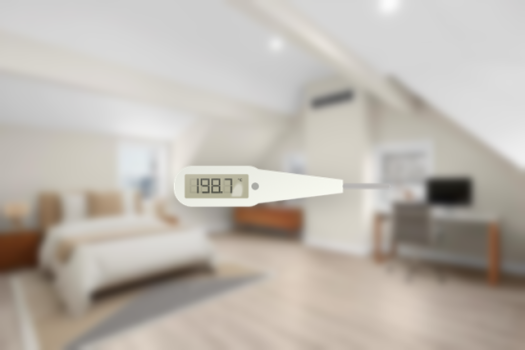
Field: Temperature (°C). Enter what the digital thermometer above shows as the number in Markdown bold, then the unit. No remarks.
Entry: **198.7** °C
